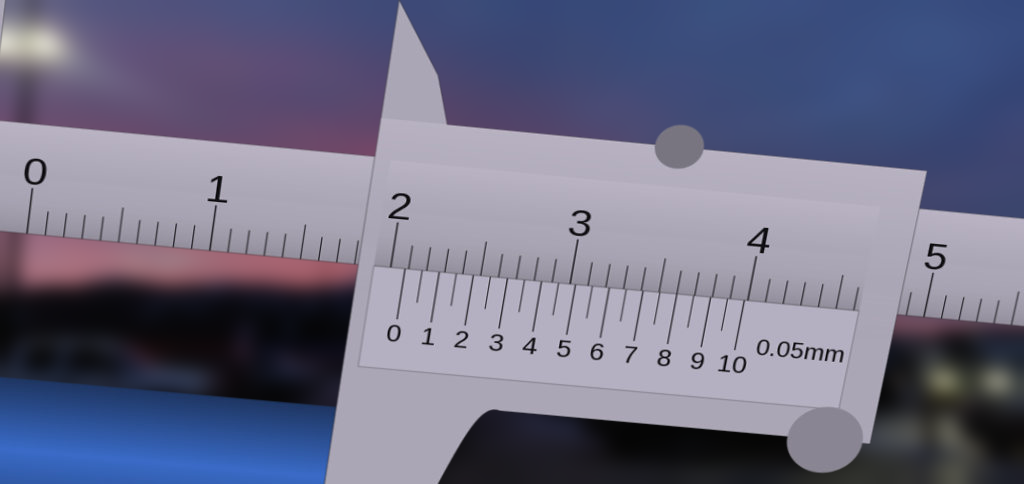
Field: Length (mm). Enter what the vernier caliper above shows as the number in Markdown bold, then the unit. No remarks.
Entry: **20.8** mm
